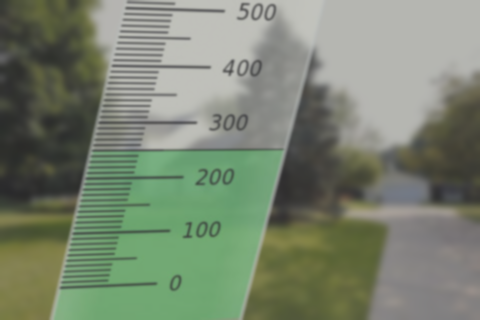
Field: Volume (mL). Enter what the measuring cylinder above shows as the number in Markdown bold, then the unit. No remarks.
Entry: **250** mL
